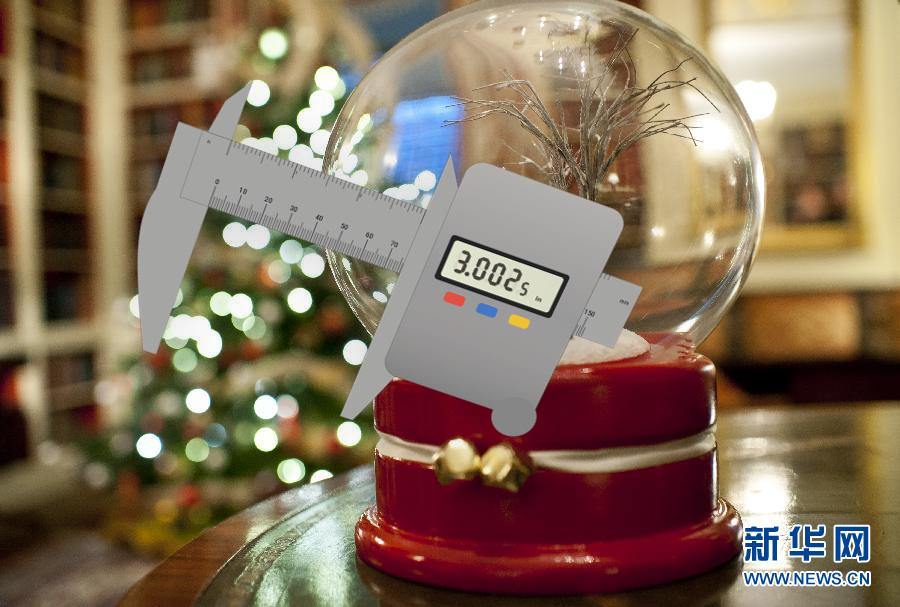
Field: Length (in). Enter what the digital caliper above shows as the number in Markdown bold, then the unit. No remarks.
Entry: **3.0025** in
